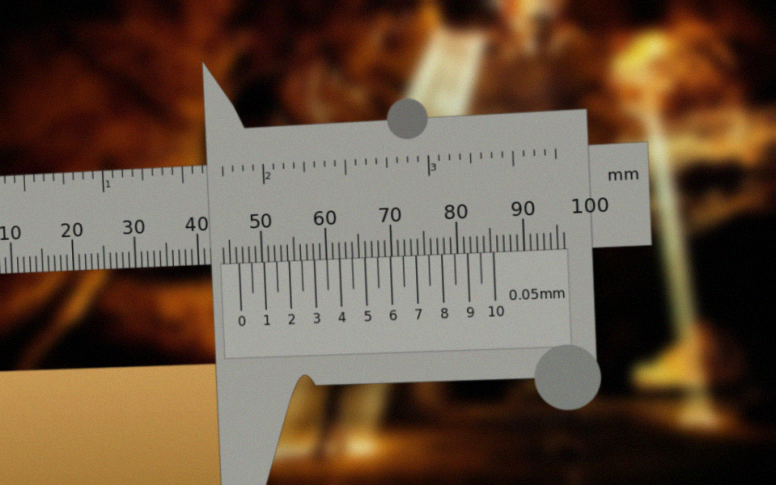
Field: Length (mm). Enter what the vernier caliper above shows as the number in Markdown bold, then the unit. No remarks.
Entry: **46.4** mm
